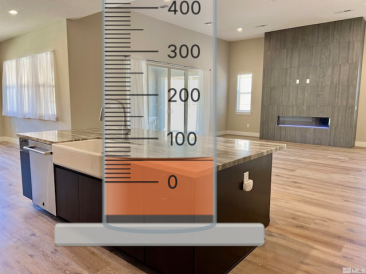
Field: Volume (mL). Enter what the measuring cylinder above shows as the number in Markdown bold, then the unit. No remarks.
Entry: **50** mL
